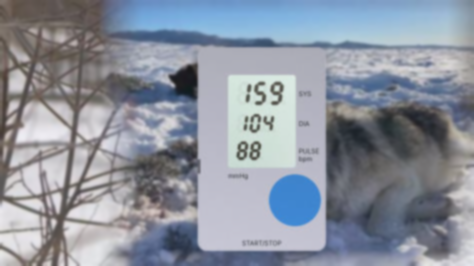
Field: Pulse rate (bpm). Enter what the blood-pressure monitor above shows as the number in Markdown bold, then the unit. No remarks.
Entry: **88** bpm
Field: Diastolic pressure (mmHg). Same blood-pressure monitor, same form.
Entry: **104** mmHg
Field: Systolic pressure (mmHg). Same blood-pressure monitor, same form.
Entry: **159** mmHg
